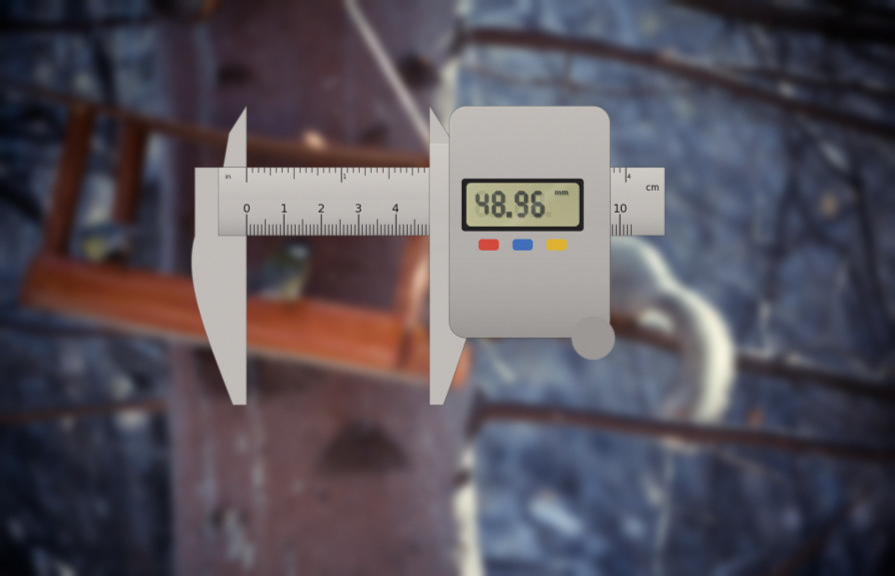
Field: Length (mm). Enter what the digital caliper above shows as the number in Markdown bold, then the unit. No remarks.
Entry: **48.96** mm
